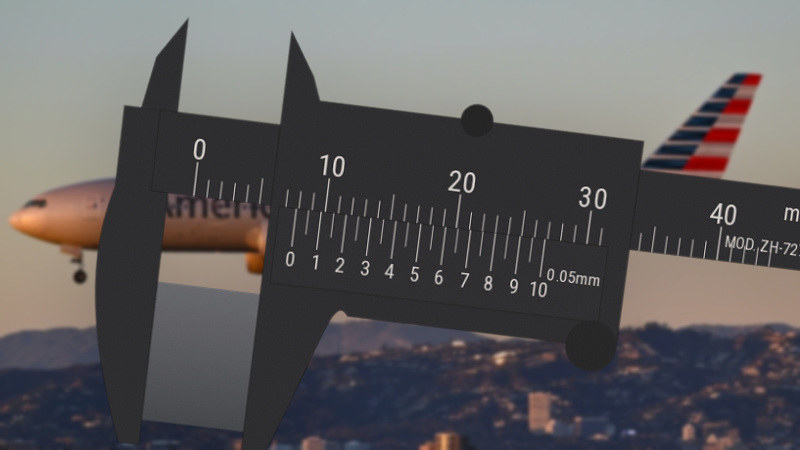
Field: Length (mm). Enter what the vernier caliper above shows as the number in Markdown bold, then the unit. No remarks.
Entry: **7.8** mm
